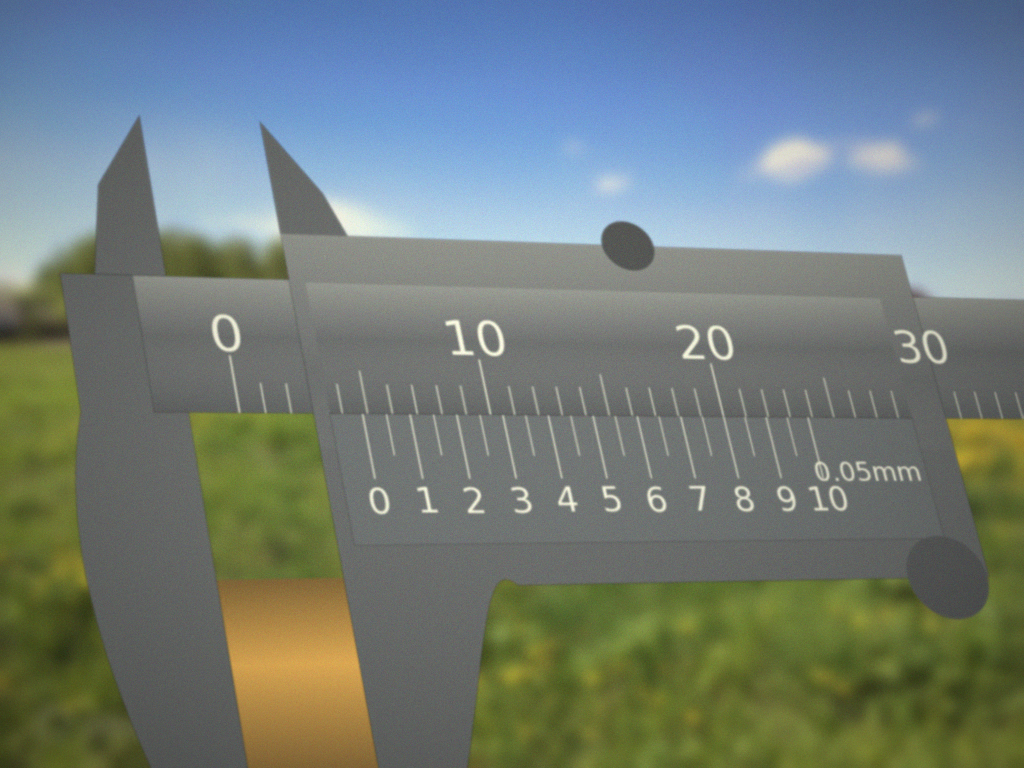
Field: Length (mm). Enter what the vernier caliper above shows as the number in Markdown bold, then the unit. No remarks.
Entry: **4.8** mm
